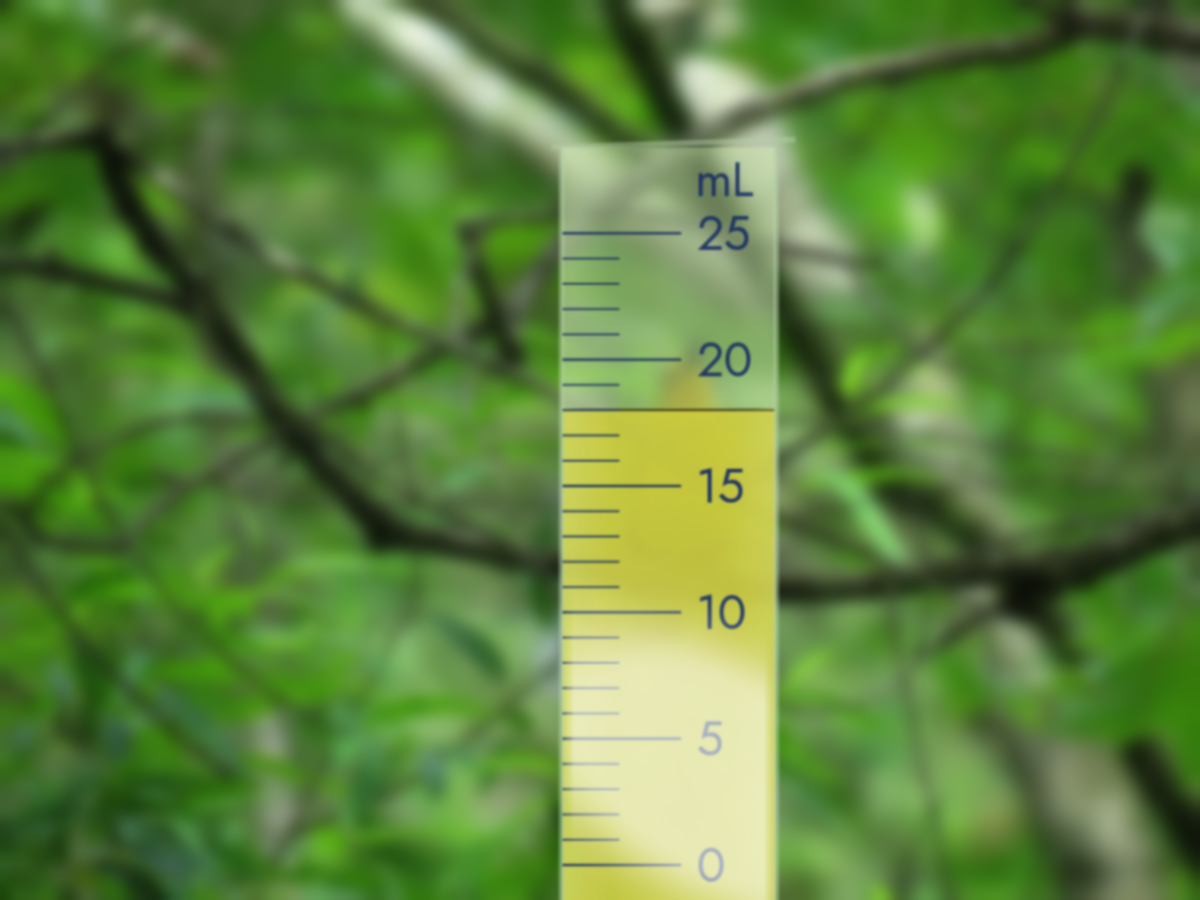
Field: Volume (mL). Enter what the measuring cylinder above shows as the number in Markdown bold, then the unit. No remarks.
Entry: **18** mL
